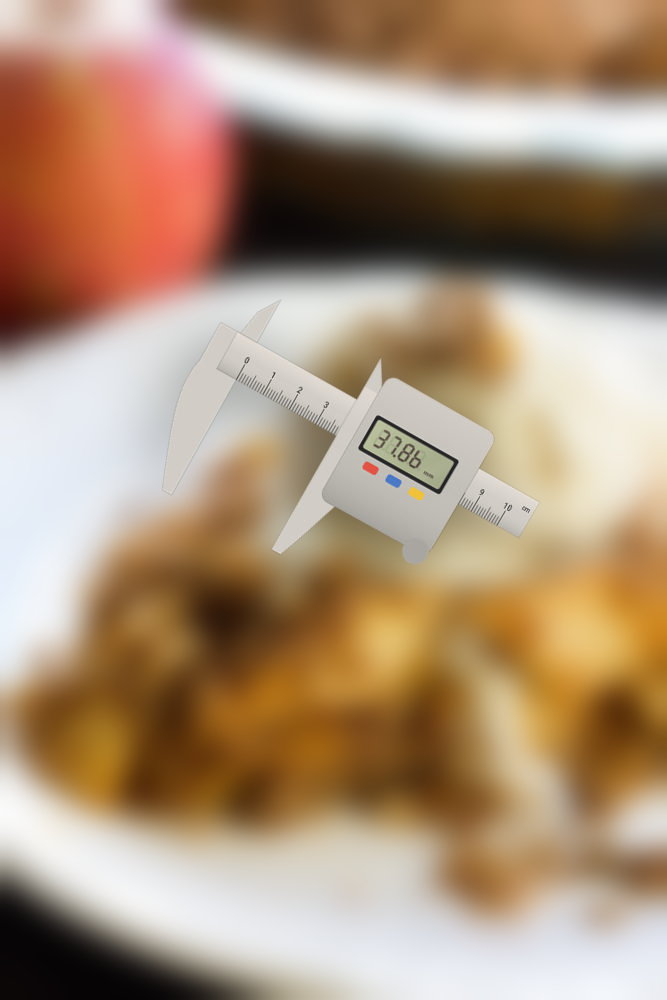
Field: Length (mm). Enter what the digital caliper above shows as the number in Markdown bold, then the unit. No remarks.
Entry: **37.86** mm
